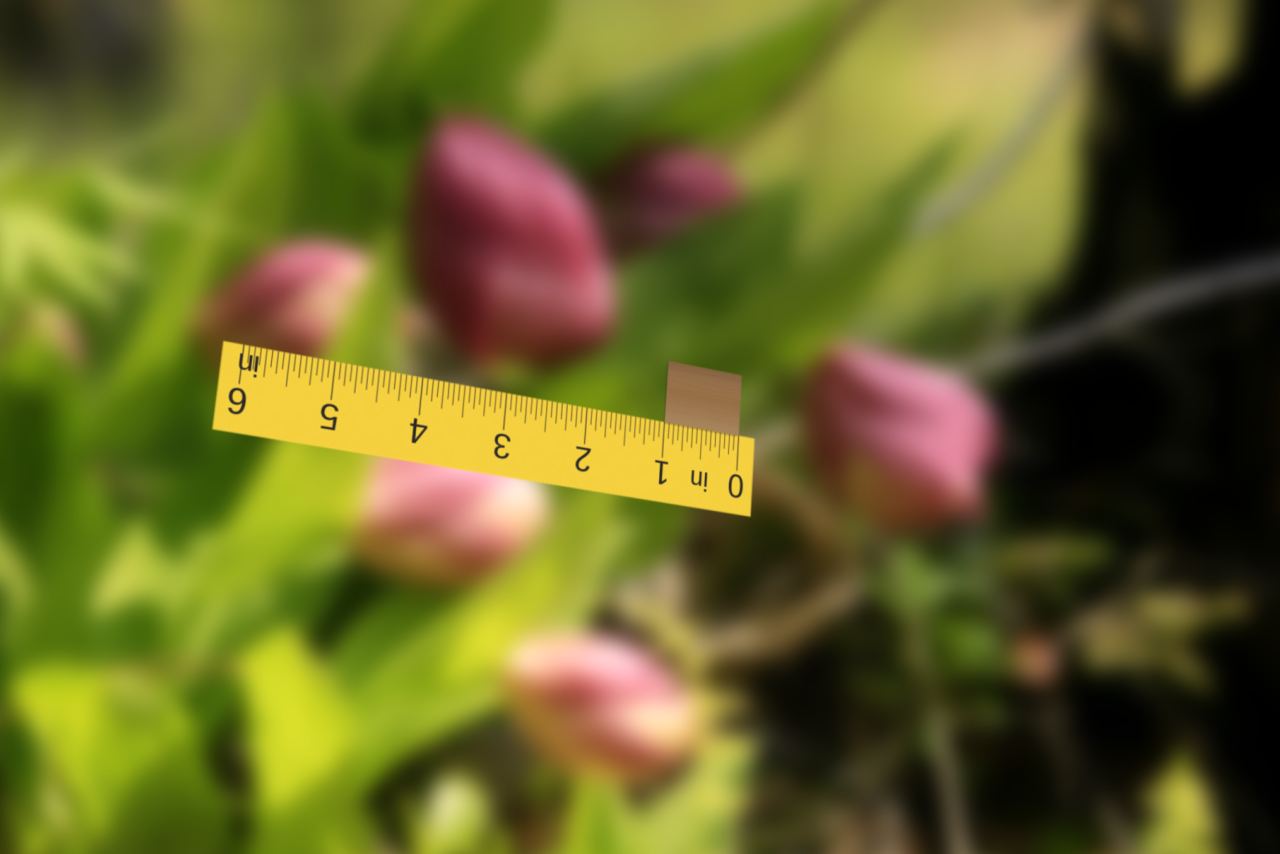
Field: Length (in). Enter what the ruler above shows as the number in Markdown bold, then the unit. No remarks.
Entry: **1** in
